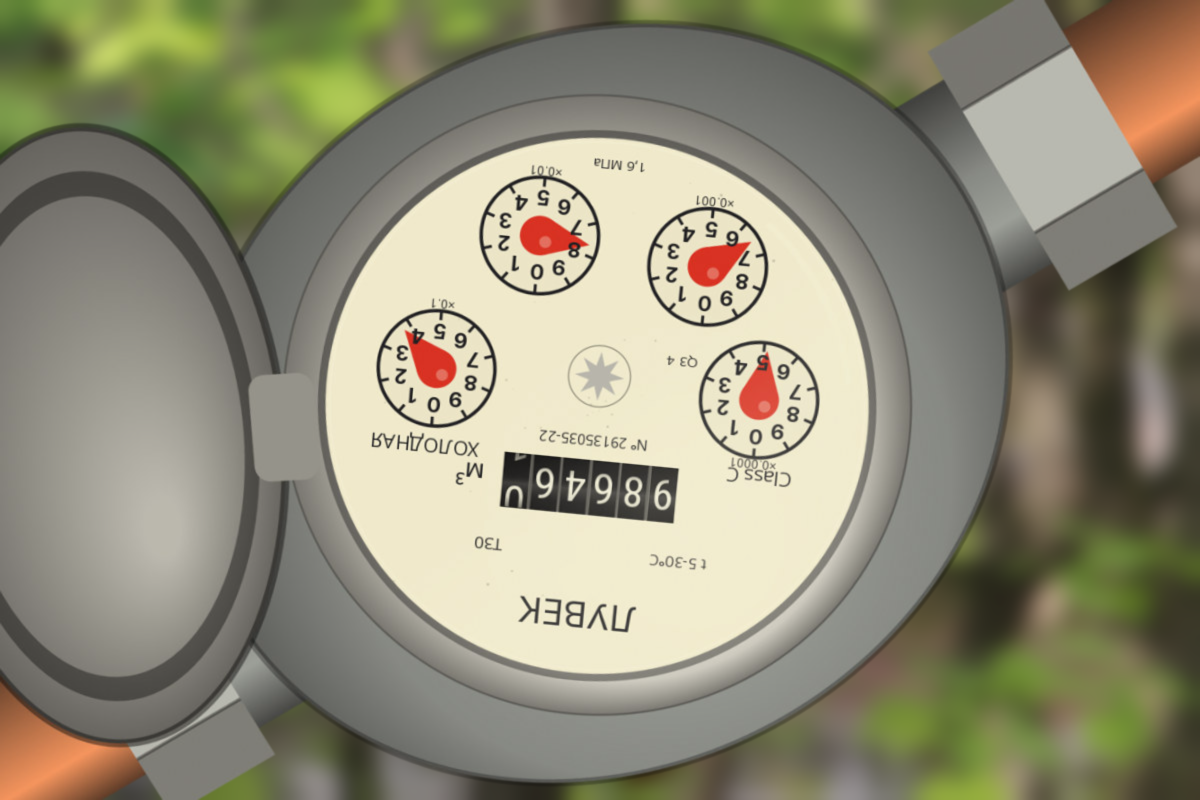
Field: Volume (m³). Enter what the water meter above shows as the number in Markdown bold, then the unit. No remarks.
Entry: **986460.3765** m³
